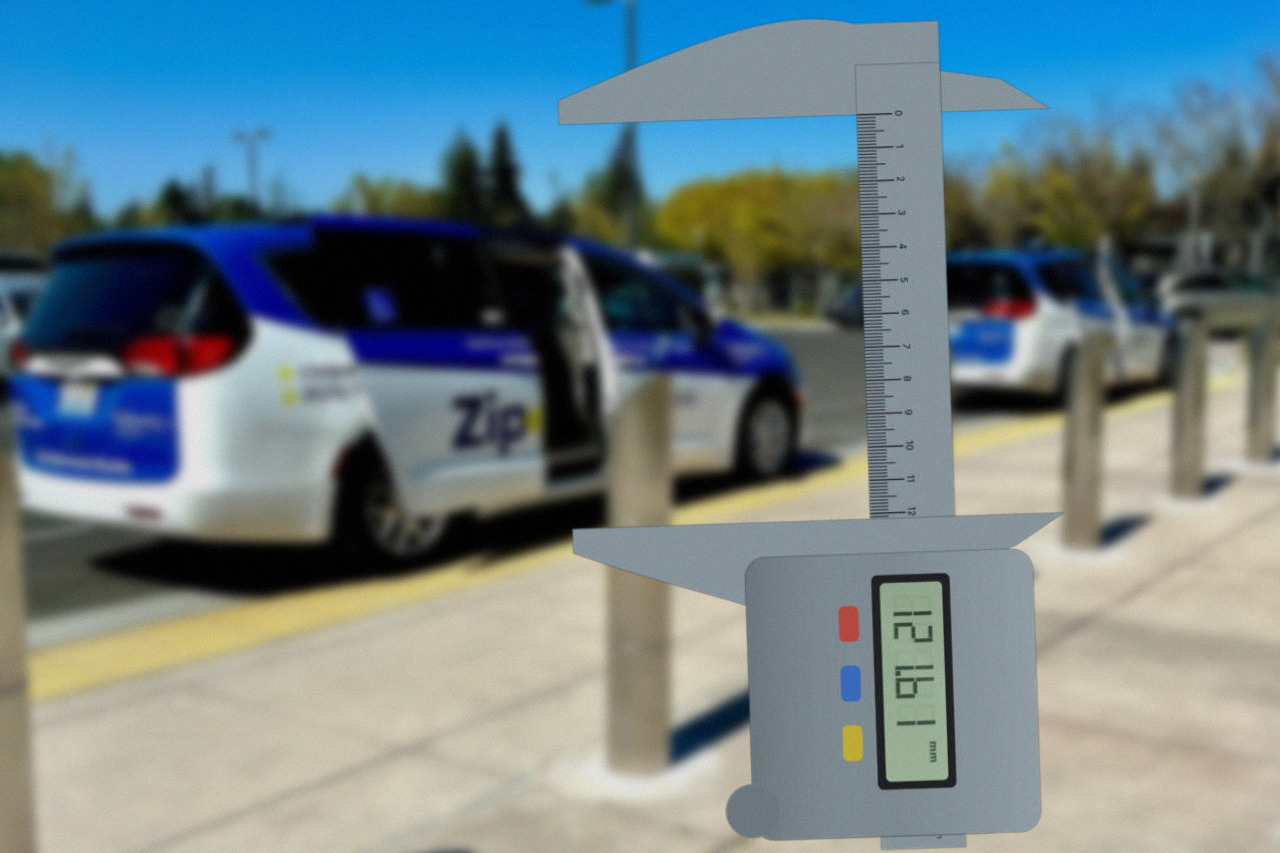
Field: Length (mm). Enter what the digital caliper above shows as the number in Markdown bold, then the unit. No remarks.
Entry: **121.61** mm
